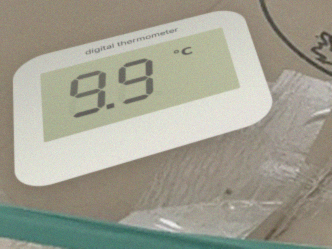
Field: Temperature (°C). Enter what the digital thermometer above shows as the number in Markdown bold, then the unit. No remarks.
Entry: **9.9** °C
